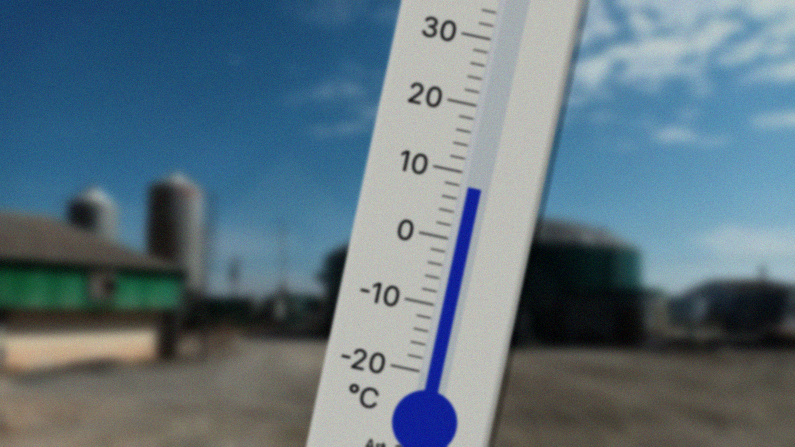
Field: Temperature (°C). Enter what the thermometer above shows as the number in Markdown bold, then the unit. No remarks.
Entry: **8** °C
